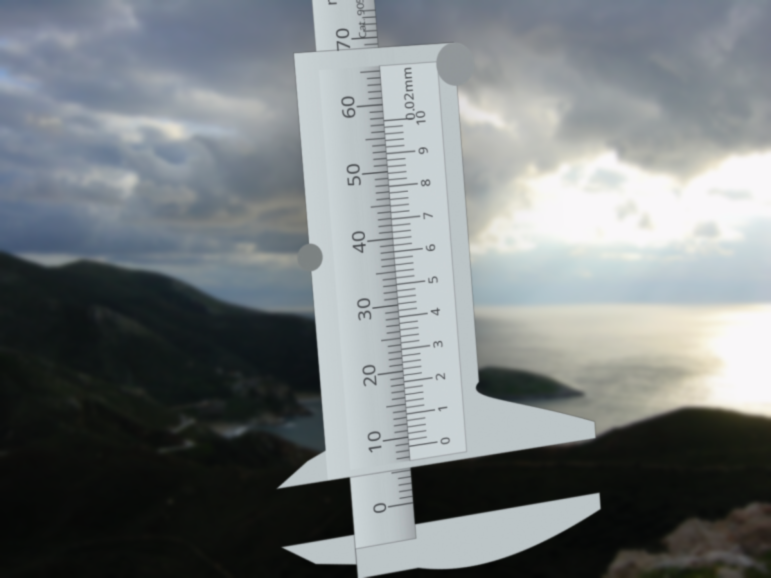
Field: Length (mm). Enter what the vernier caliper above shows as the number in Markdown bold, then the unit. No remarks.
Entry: **8.6** mm
